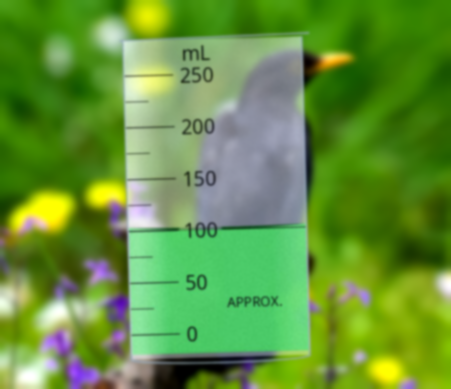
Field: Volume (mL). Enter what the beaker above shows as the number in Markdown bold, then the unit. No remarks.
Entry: **100** mL
